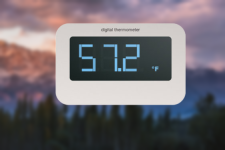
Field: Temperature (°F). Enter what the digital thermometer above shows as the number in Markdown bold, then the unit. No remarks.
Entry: **57.2** °F
